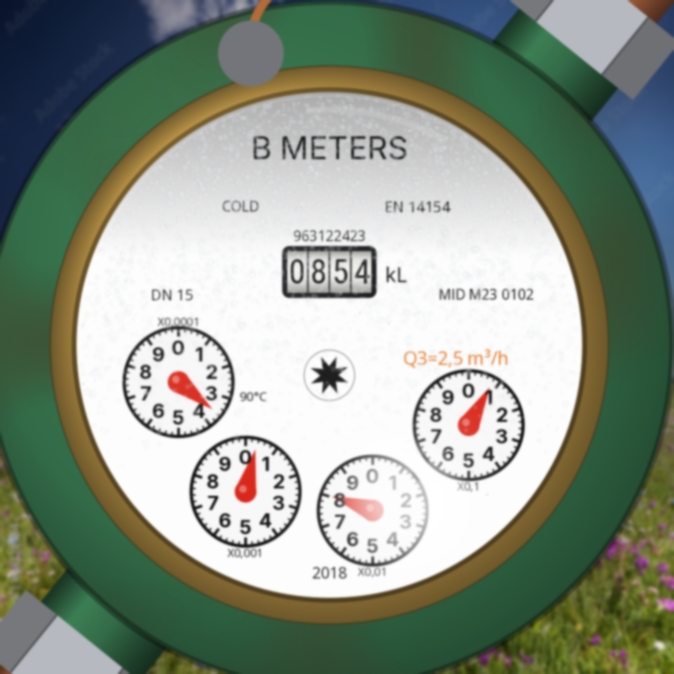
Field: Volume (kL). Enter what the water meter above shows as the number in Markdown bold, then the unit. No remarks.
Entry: **854.0803** kL
